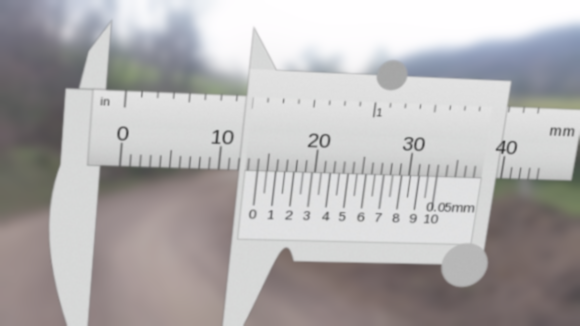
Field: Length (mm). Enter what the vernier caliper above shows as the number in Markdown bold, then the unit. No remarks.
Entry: **14.0** mm
